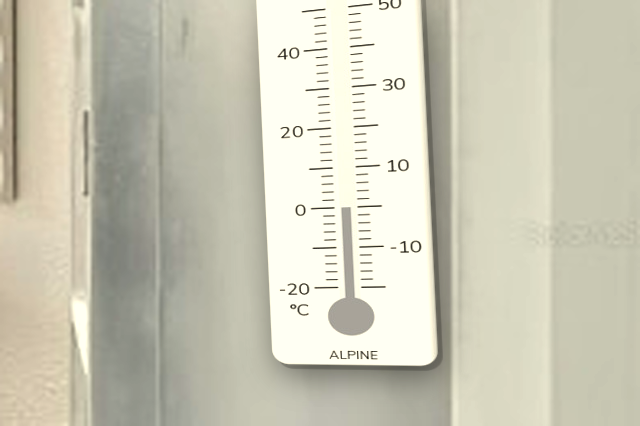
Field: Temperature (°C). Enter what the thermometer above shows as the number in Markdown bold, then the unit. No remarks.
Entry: **0** °C
